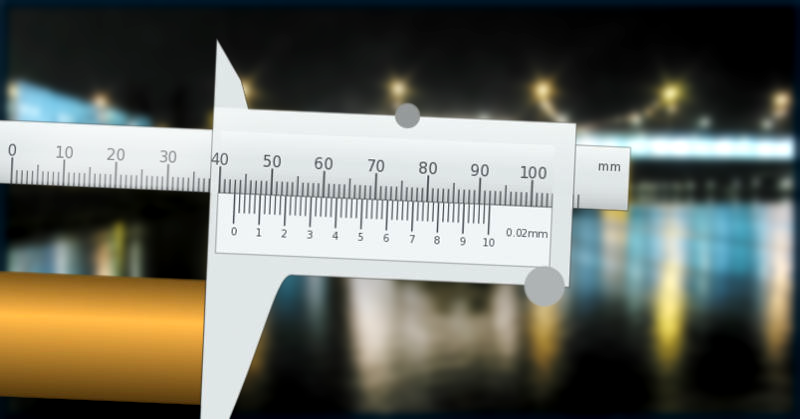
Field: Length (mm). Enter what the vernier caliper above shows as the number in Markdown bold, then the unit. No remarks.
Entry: **43.0** mm
